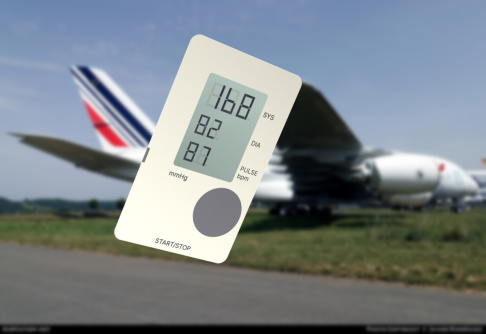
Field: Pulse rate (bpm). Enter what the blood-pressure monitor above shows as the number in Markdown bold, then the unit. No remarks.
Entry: **87** bpm
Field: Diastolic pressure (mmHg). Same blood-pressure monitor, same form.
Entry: **82** mmHg
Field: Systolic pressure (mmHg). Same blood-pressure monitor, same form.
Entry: **168** mmHg
